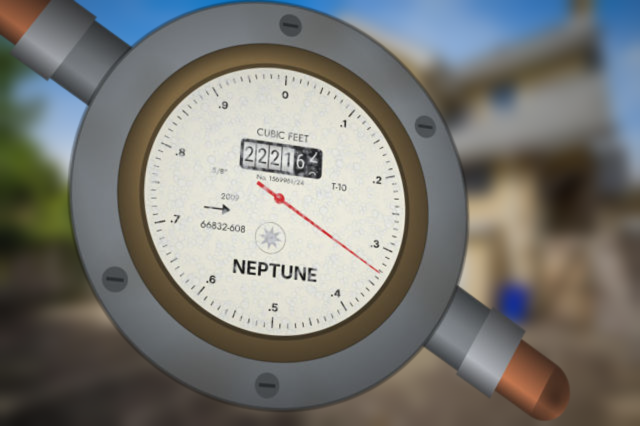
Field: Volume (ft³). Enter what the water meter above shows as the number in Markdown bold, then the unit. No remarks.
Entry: **222162.33** ft³
